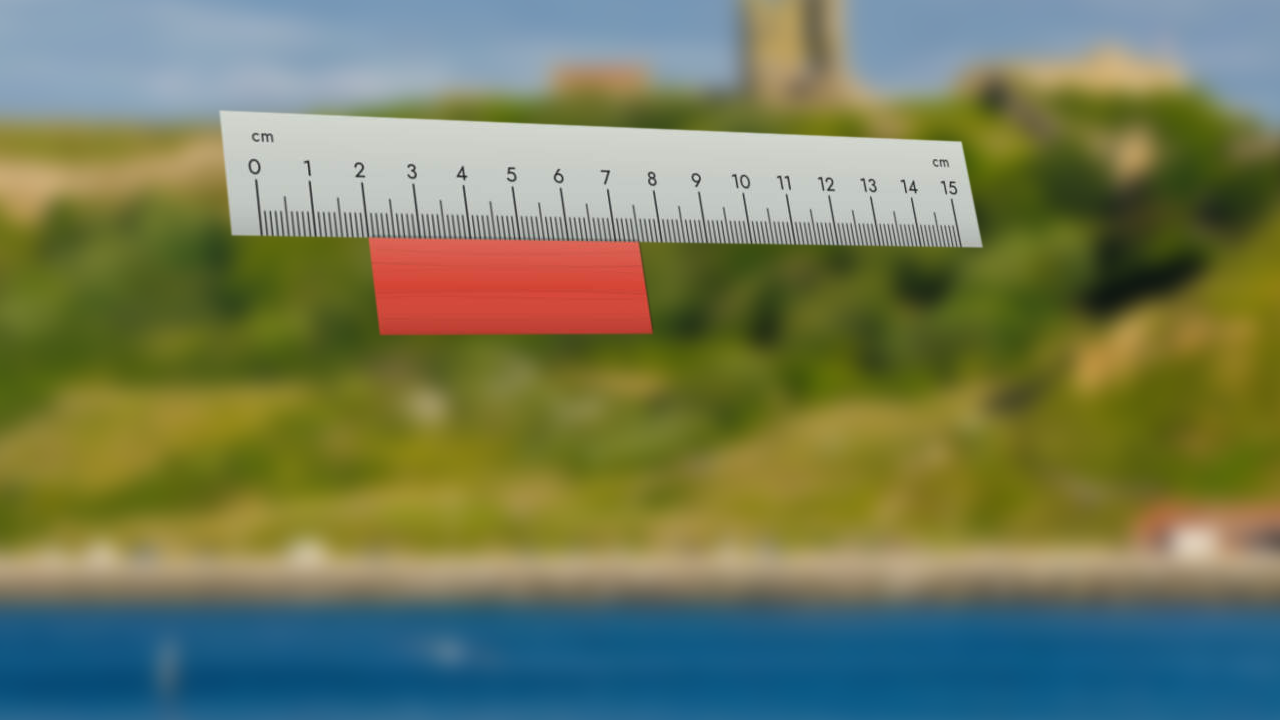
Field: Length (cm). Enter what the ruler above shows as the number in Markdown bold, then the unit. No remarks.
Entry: **5.5** cm
